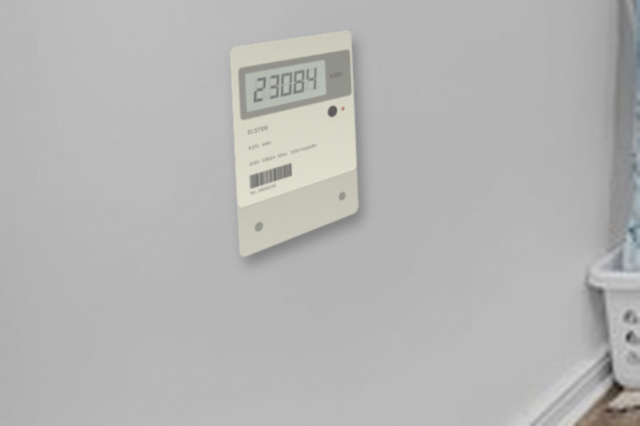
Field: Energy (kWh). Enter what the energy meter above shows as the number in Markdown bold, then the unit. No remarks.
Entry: **23084** kWh
